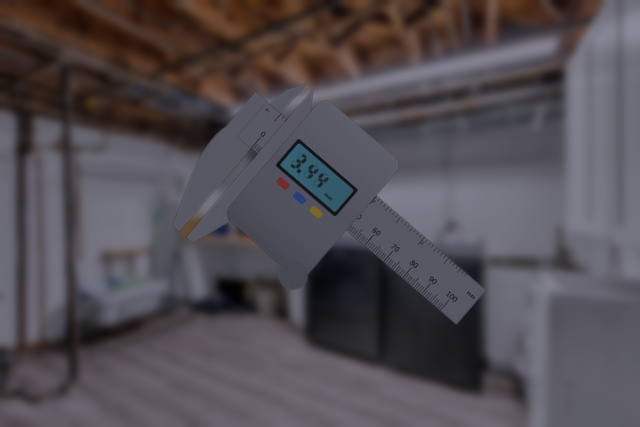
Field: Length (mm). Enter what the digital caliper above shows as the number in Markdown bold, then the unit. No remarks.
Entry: **3.44** mm
